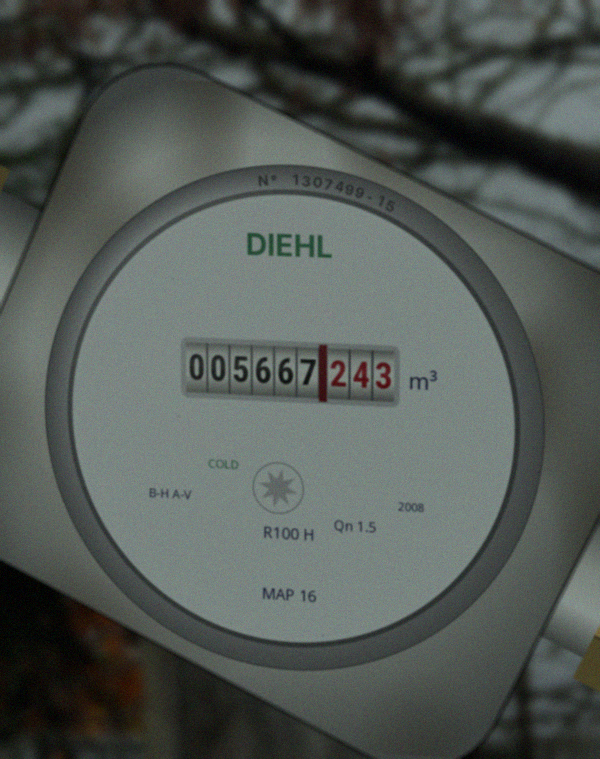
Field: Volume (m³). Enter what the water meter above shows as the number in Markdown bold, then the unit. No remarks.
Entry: **5667.243** m³
